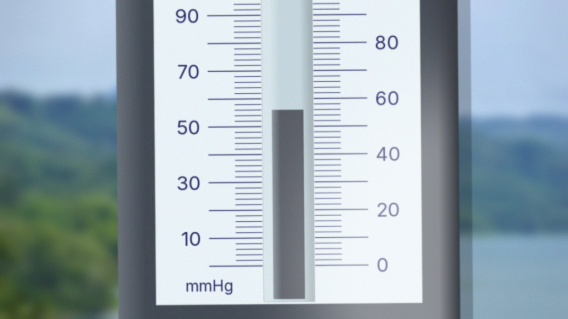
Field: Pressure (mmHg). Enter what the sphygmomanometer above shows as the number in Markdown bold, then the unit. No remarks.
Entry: **56** mmHg
